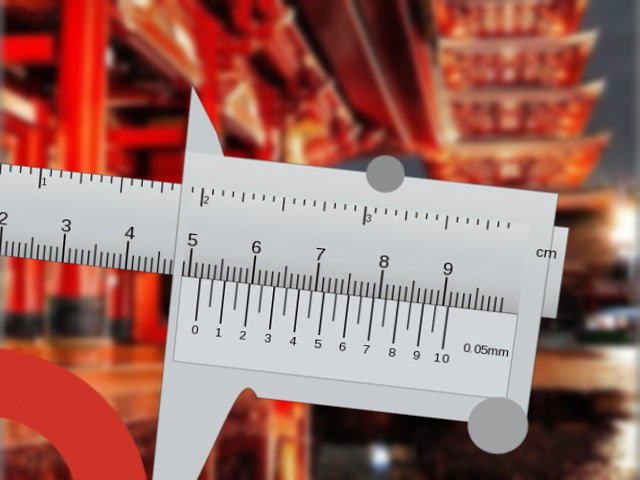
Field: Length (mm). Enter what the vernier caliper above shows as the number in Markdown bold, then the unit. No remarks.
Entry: **51.8** mm
